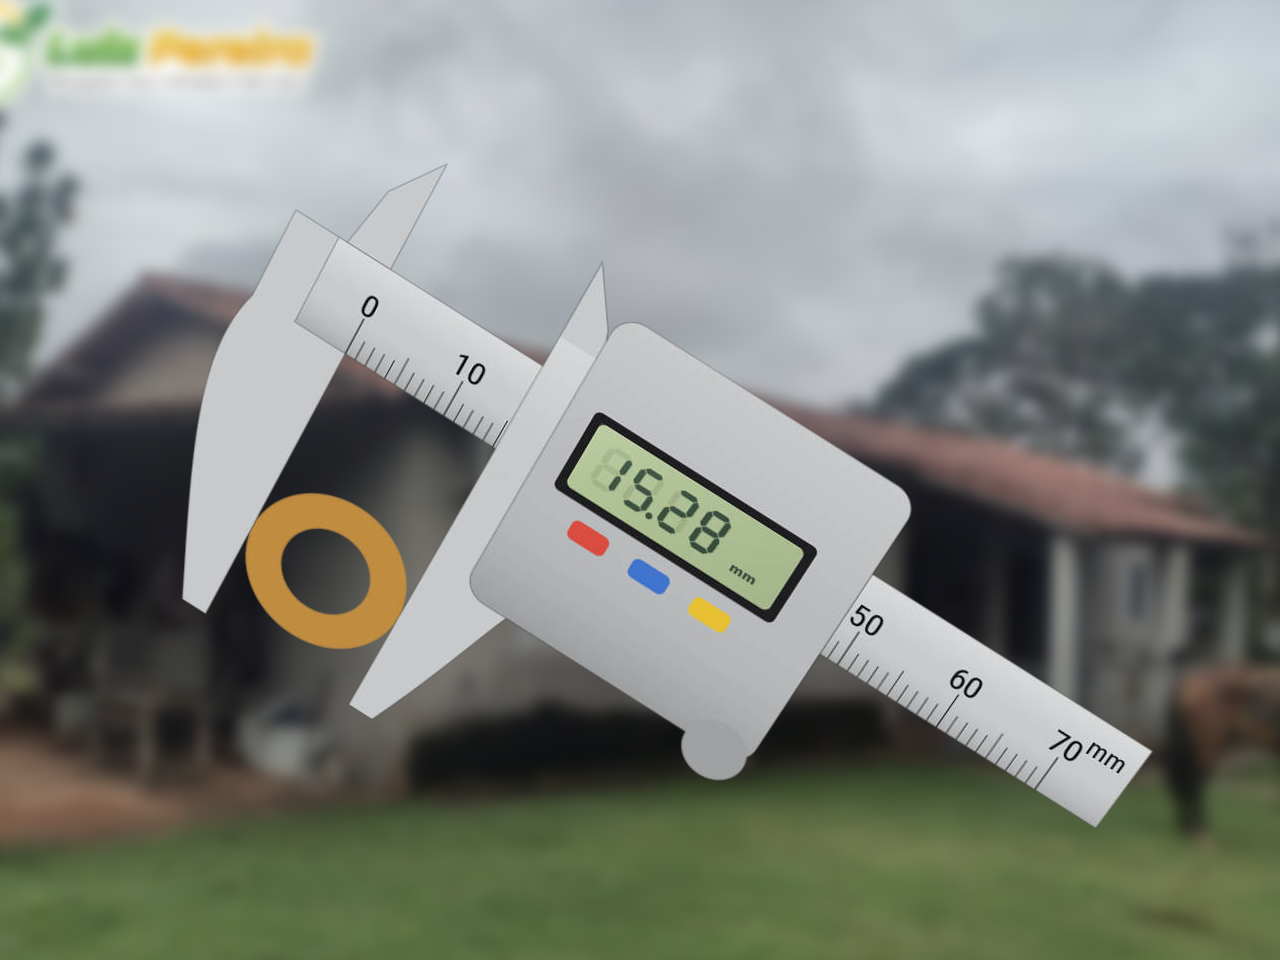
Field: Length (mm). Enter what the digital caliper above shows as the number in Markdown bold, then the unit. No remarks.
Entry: **15.28** mm
